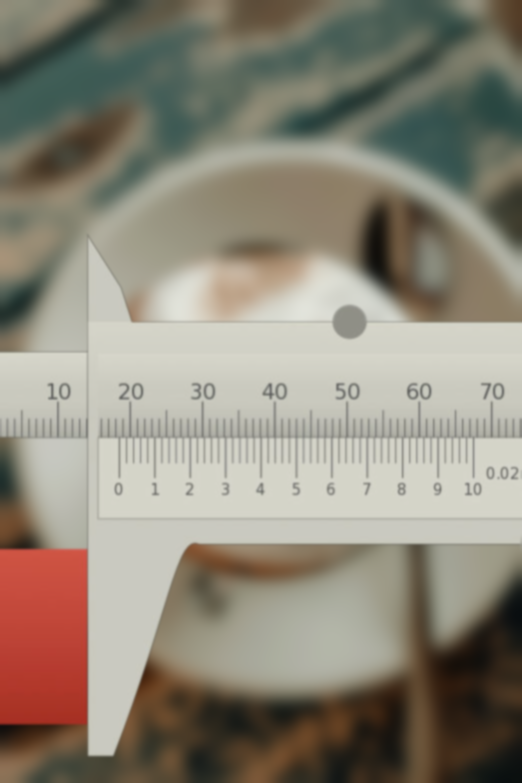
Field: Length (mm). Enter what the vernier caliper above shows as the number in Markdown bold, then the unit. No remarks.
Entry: **18.5** mm
